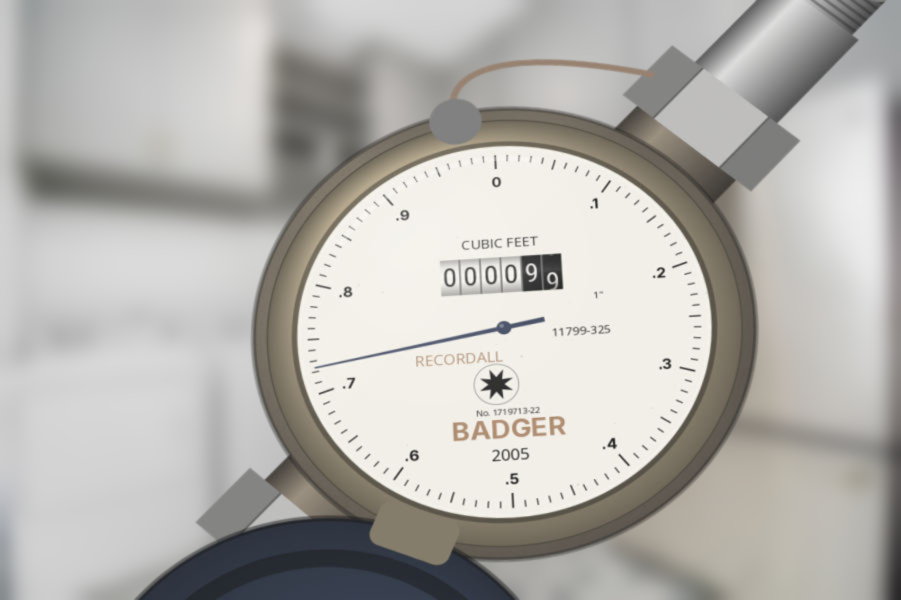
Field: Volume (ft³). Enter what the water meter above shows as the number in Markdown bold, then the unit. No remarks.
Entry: **98.72** ft³
